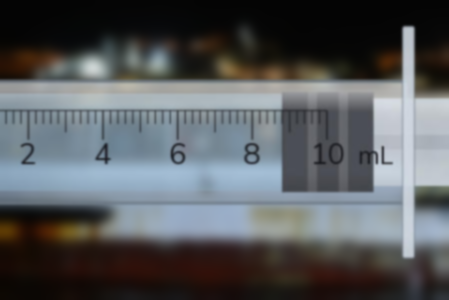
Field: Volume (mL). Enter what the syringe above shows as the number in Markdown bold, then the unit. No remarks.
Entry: **8.8** mL
